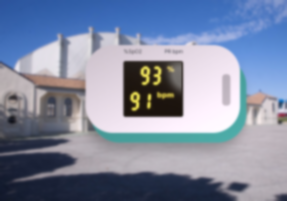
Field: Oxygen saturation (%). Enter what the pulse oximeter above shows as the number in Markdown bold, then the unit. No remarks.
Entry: **93** %
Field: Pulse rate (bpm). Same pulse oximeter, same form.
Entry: **91** bpm
